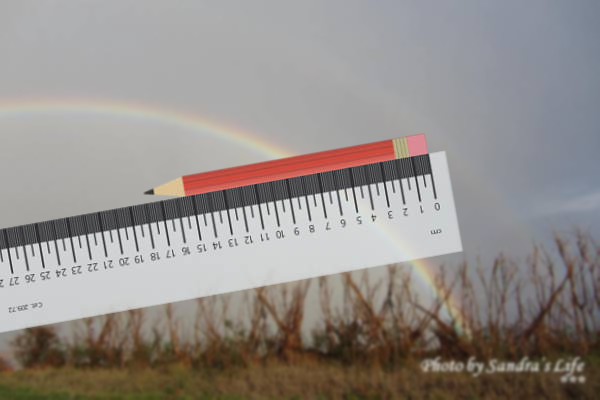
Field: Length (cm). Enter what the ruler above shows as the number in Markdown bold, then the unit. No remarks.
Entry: **18** cm
